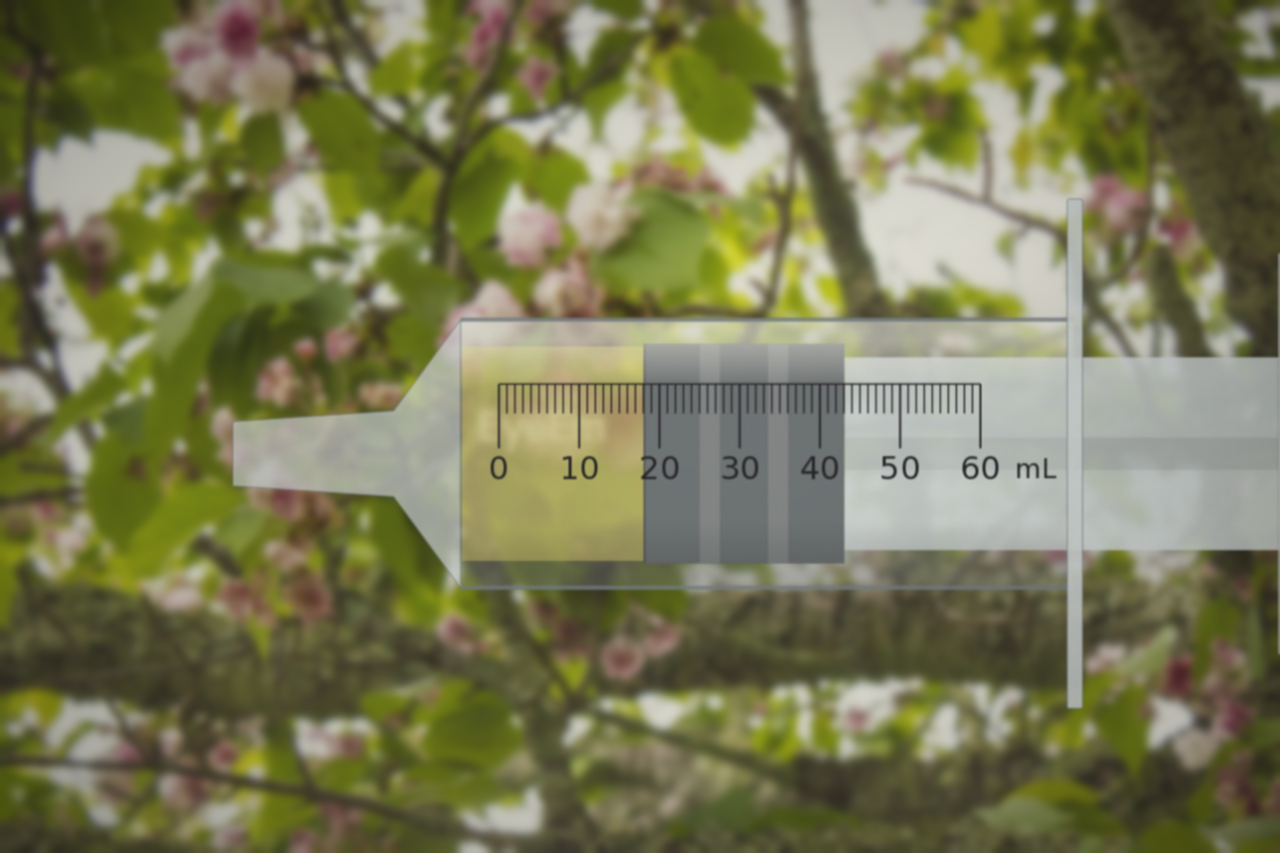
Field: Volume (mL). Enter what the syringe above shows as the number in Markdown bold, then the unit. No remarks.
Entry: **18** mL
